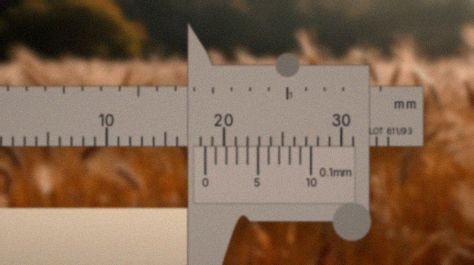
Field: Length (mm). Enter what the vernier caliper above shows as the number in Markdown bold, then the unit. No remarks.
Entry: **18.4** mm
